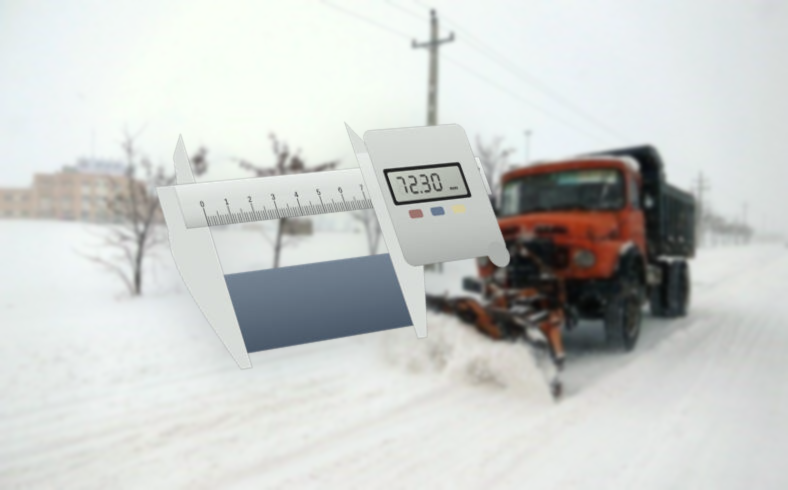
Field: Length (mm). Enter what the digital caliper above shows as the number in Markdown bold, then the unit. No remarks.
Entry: **72.30** mm
